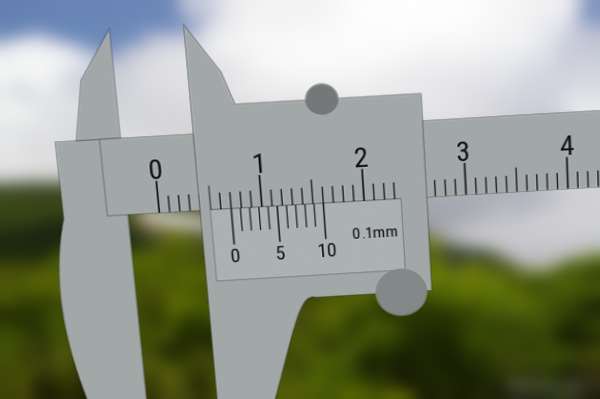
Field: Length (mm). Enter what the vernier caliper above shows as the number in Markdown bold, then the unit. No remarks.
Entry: **7.0** mm
